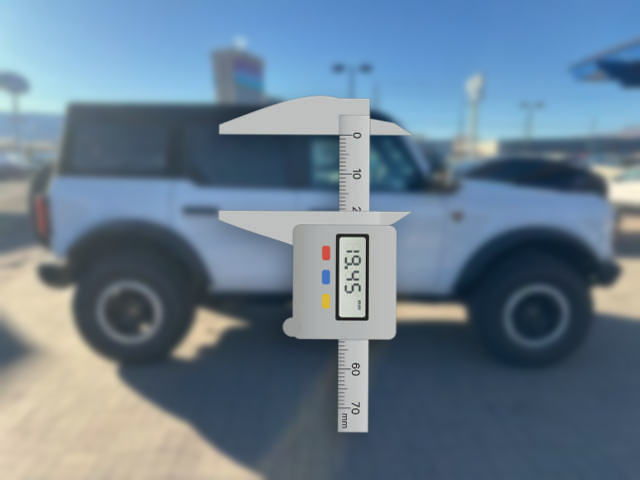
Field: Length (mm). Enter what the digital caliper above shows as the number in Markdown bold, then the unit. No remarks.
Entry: **19.45** mm
